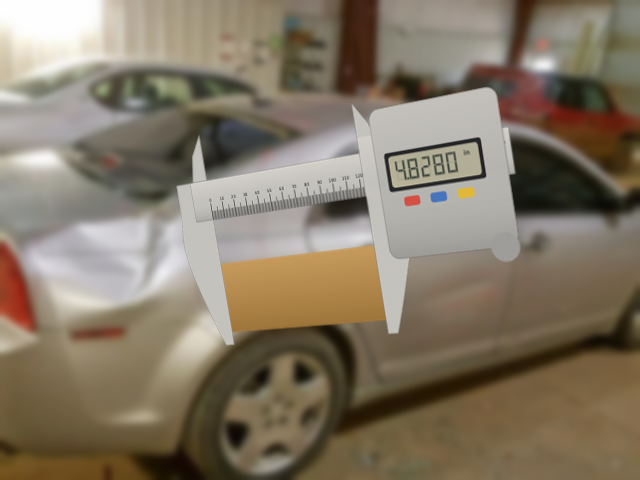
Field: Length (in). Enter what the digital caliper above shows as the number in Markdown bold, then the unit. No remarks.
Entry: **4.8280** in
